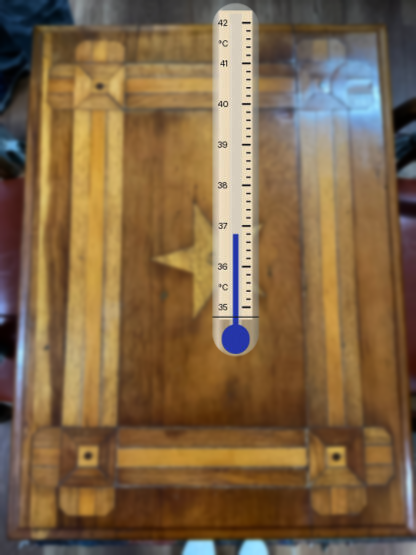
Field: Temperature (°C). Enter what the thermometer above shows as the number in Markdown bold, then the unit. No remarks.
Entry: **36.8** °C
